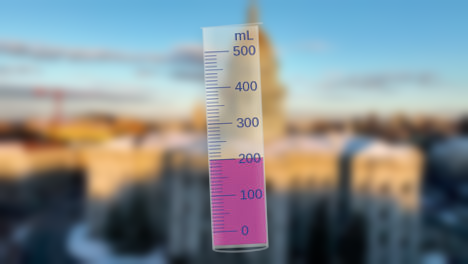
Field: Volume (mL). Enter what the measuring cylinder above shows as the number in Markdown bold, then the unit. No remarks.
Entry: **200** mL
